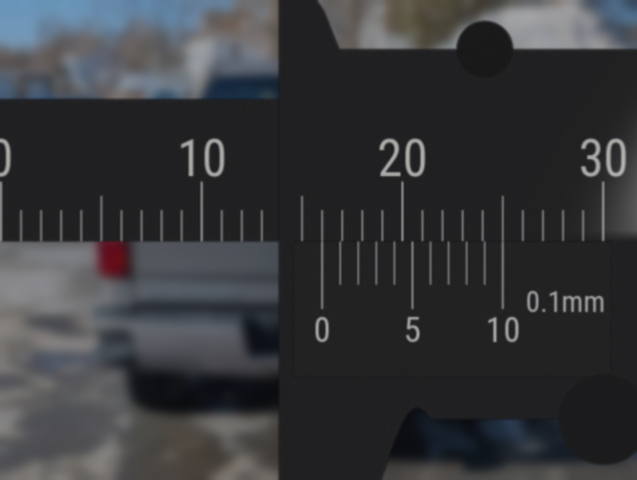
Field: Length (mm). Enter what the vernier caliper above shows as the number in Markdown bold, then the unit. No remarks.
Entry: **16.0** mm
